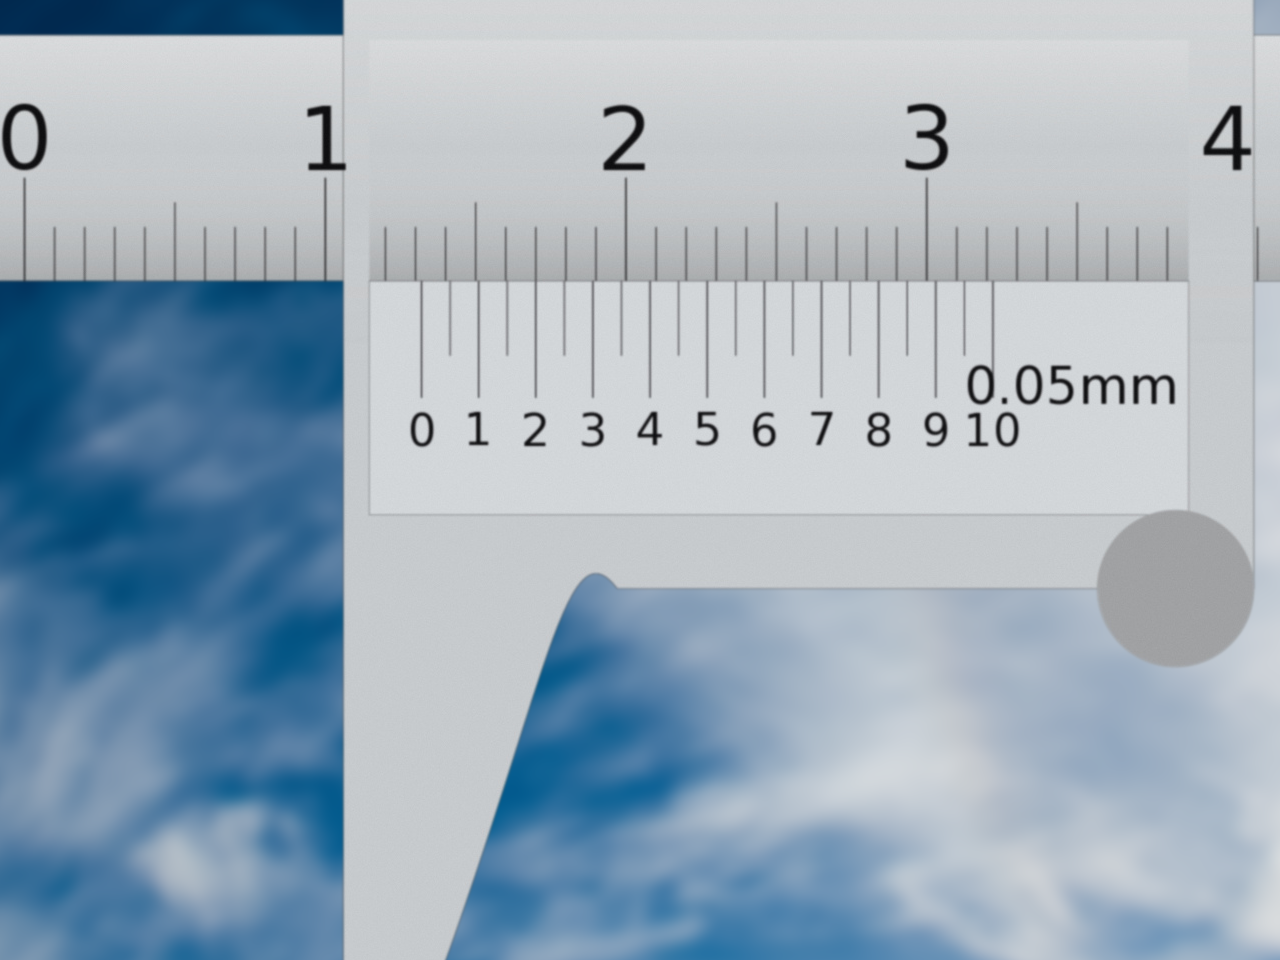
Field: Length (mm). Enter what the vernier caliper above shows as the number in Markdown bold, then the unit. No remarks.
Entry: **13.2** mm
